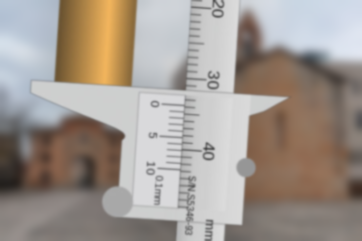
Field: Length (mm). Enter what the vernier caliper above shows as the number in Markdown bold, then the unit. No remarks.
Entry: **33.8** mm
